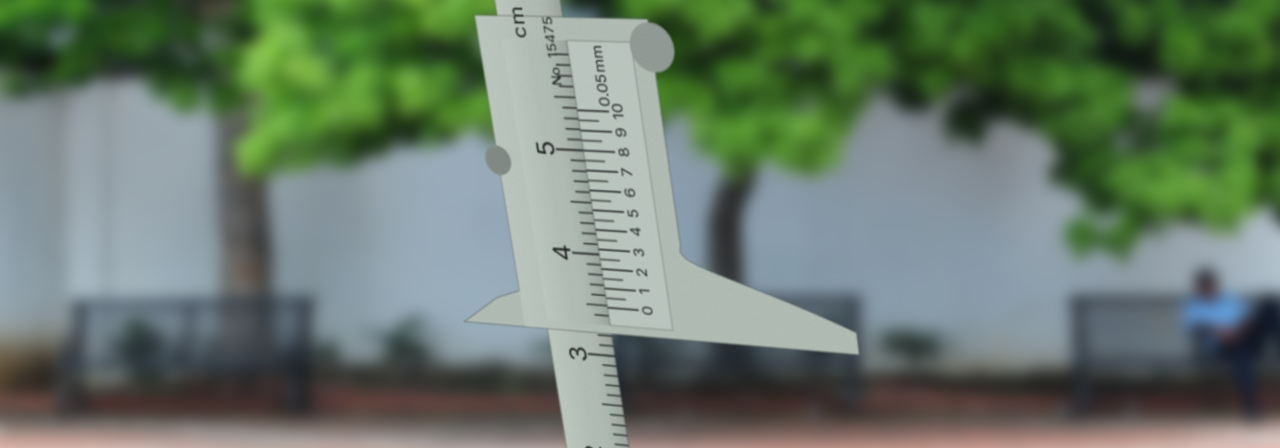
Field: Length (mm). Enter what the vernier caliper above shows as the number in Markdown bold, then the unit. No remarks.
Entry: **34.8** mm
